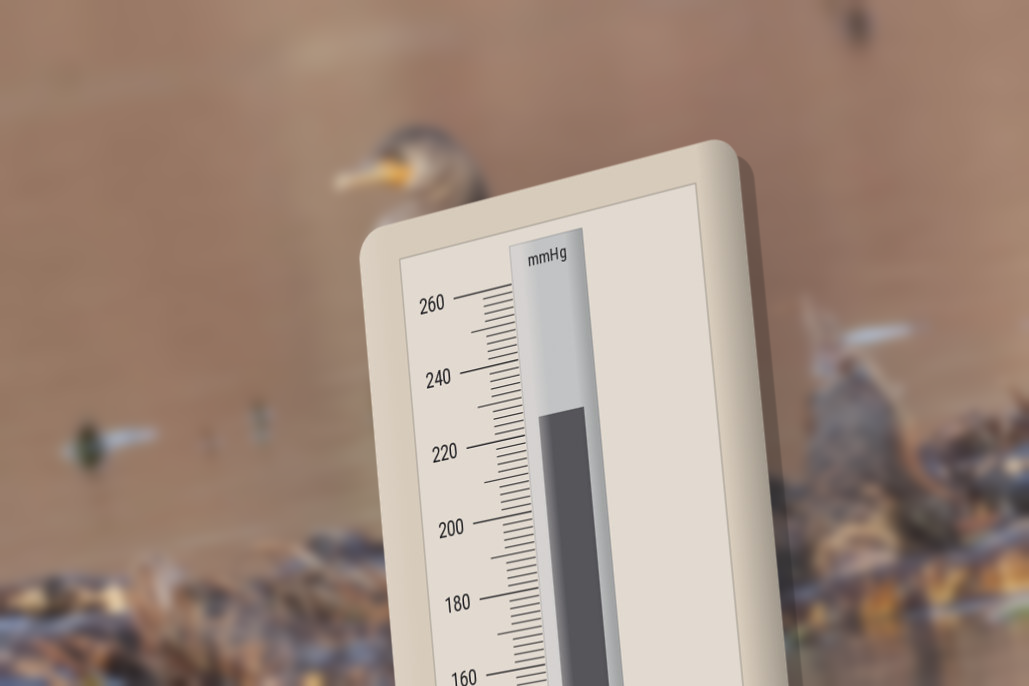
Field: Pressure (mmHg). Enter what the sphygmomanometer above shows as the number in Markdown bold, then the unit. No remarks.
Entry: **224** mmHg
